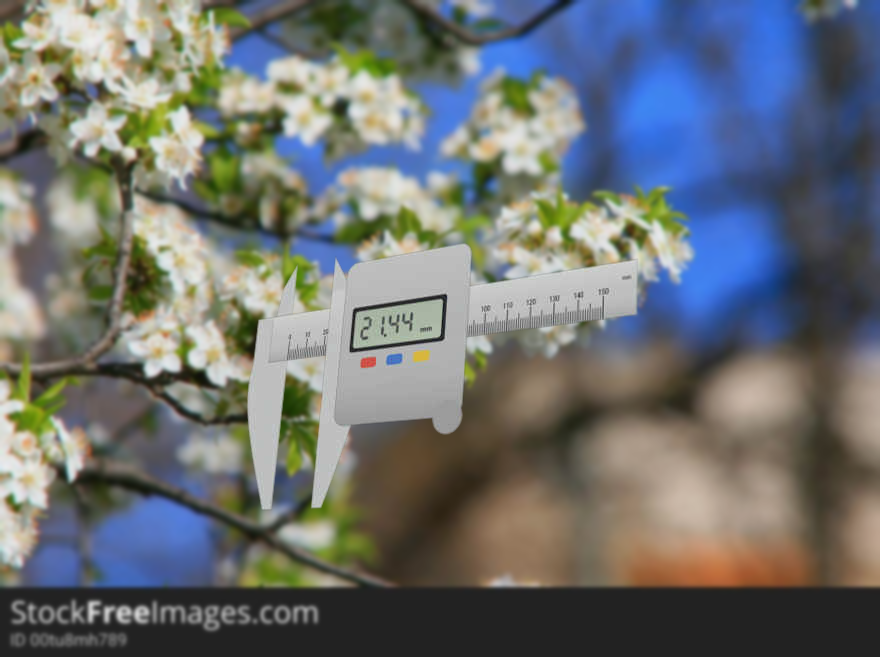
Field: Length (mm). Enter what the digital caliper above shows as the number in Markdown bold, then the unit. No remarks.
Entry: **21.44** mm
